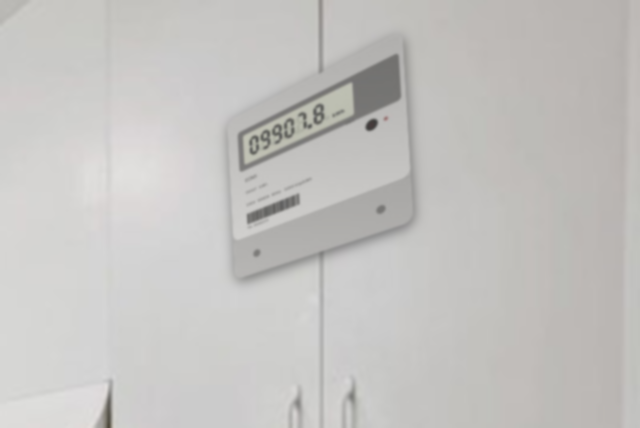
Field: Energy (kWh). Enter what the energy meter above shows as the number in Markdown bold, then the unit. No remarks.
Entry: **9907.8** kWh
